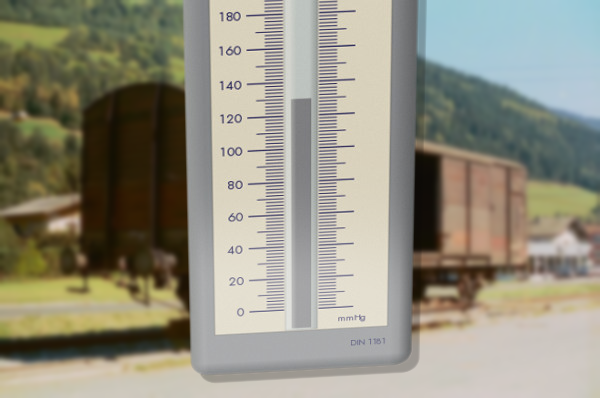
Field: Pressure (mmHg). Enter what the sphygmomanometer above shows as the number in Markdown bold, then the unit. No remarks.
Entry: **130** mmHg
